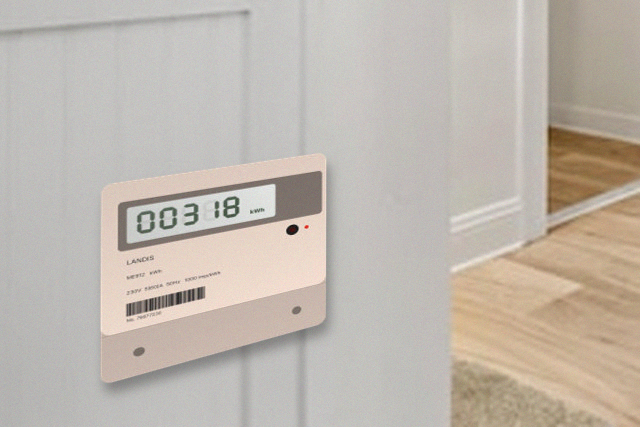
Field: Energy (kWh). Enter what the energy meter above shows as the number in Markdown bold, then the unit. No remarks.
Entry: **318** kWh
